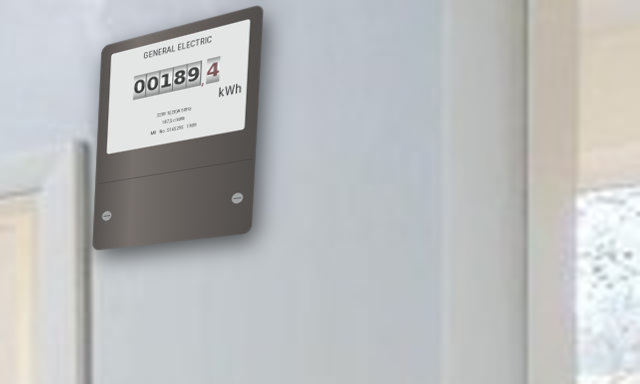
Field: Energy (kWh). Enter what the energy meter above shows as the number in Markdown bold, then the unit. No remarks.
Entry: **189.4** kWh
